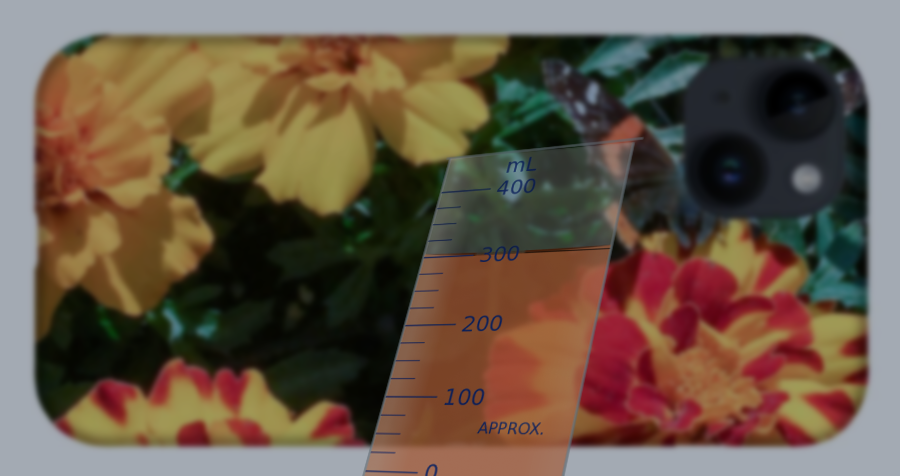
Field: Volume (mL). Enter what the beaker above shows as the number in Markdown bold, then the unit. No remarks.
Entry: **300** mL
